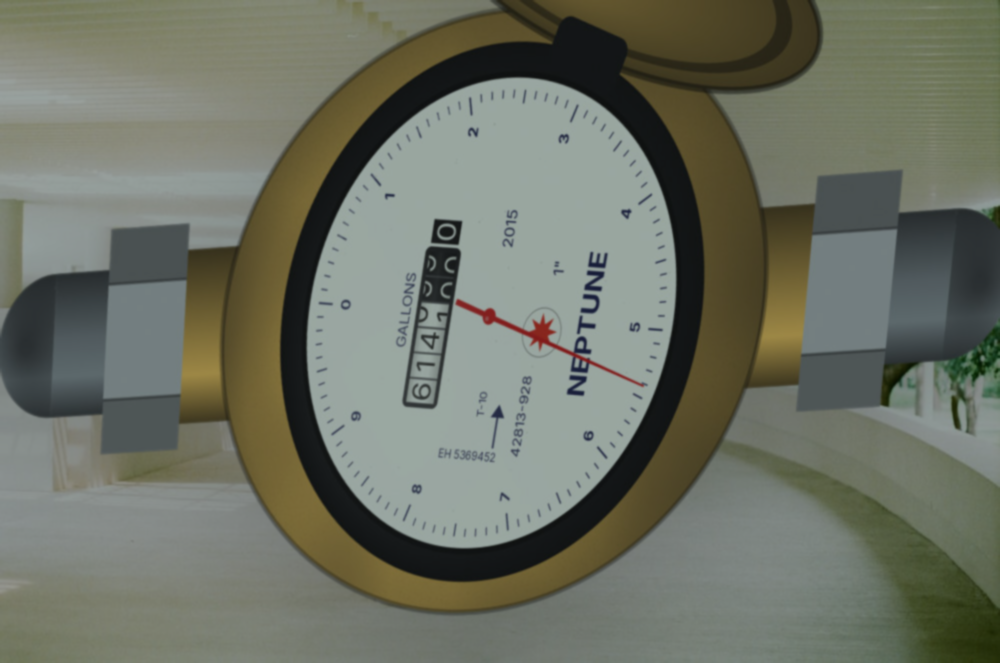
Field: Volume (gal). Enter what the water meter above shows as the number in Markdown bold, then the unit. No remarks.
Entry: **6140995.4** gal
